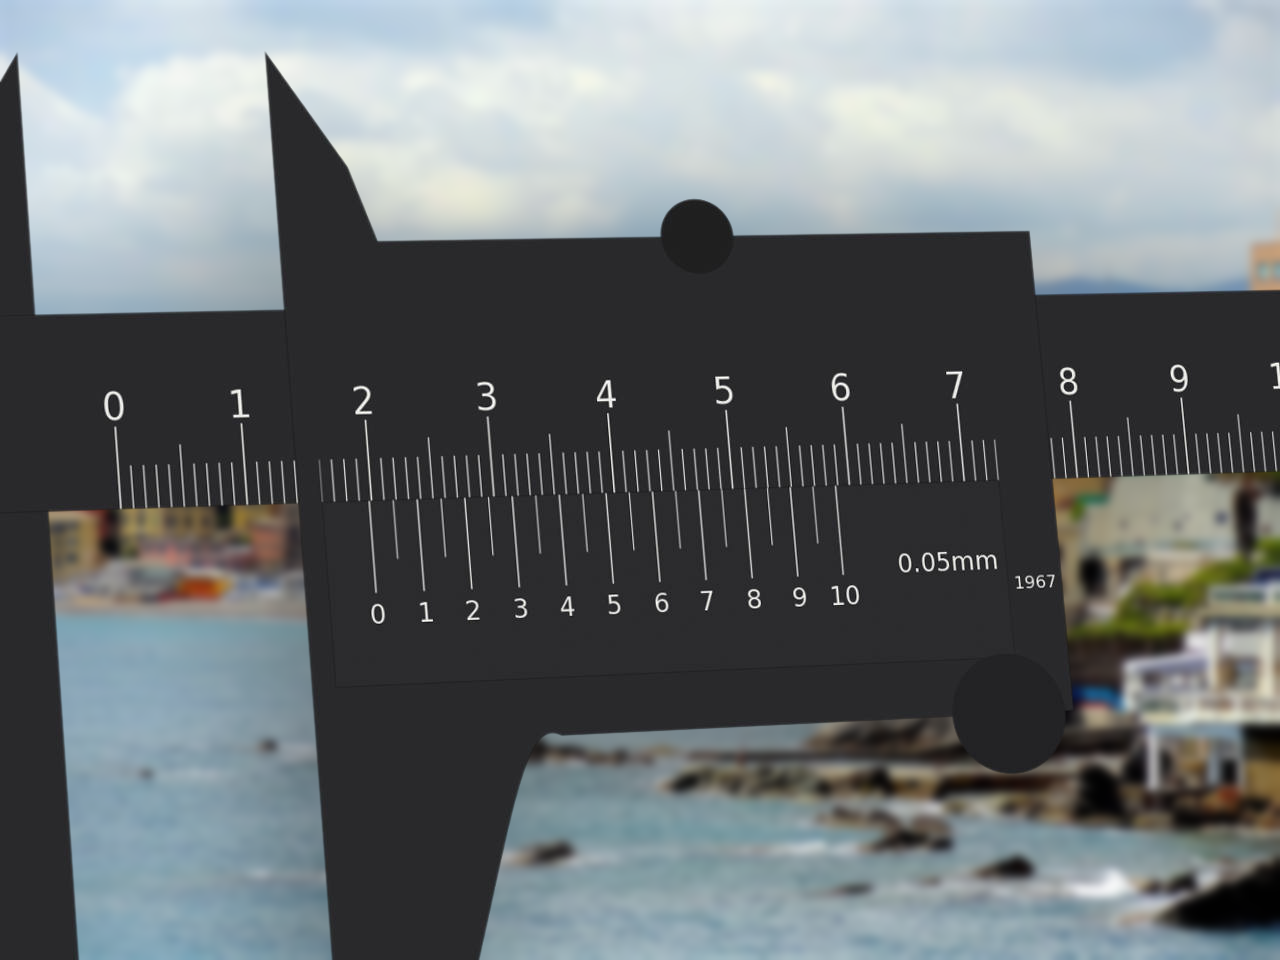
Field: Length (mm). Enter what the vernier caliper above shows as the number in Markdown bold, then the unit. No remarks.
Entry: **19.8** mm
